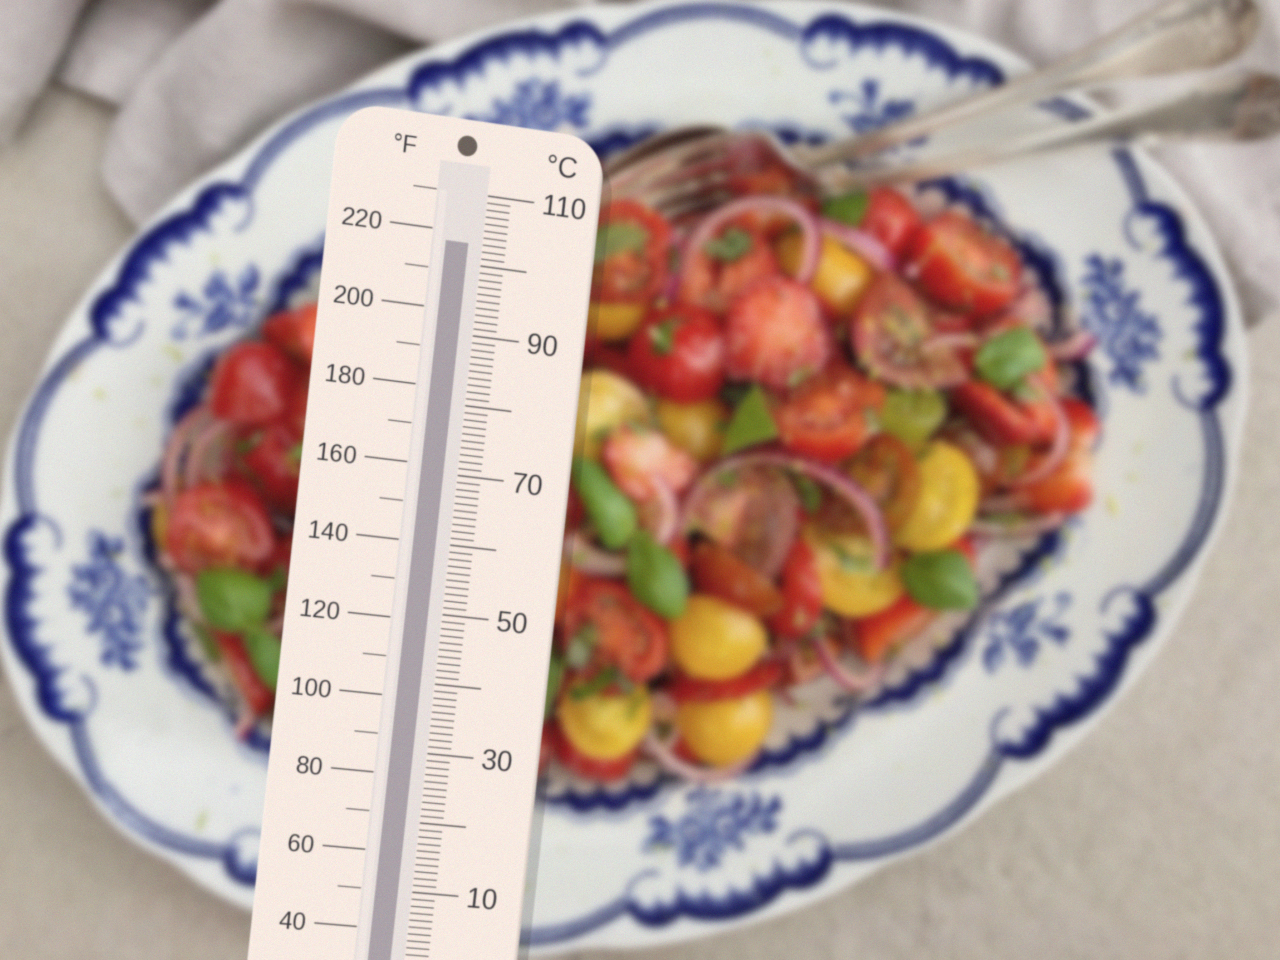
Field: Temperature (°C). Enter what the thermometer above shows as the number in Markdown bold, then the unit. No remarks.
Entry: **103** °C
